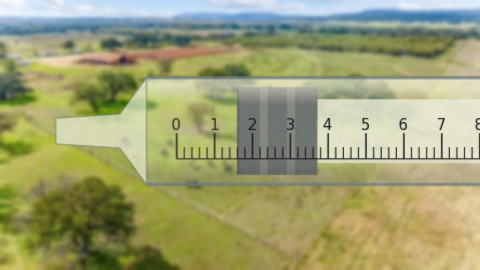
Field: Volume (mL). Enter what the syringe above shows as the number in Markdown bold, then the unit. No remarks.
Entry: **1.6** mL
